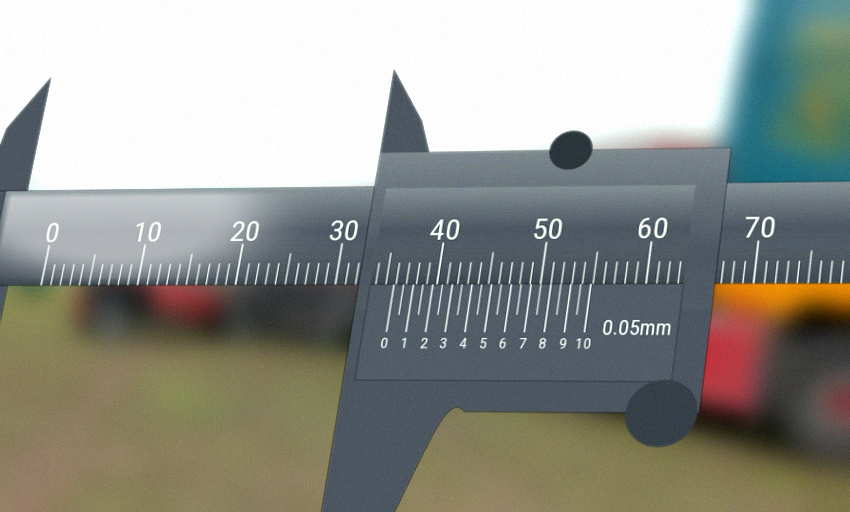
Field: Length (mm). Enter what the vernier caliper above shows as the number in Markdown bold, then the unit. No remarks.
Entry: **35.8** mm
